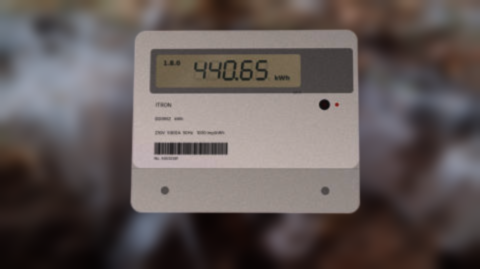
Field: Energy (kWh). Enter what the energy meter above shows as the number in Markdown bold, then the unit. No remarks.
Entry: **440.65** kWh
